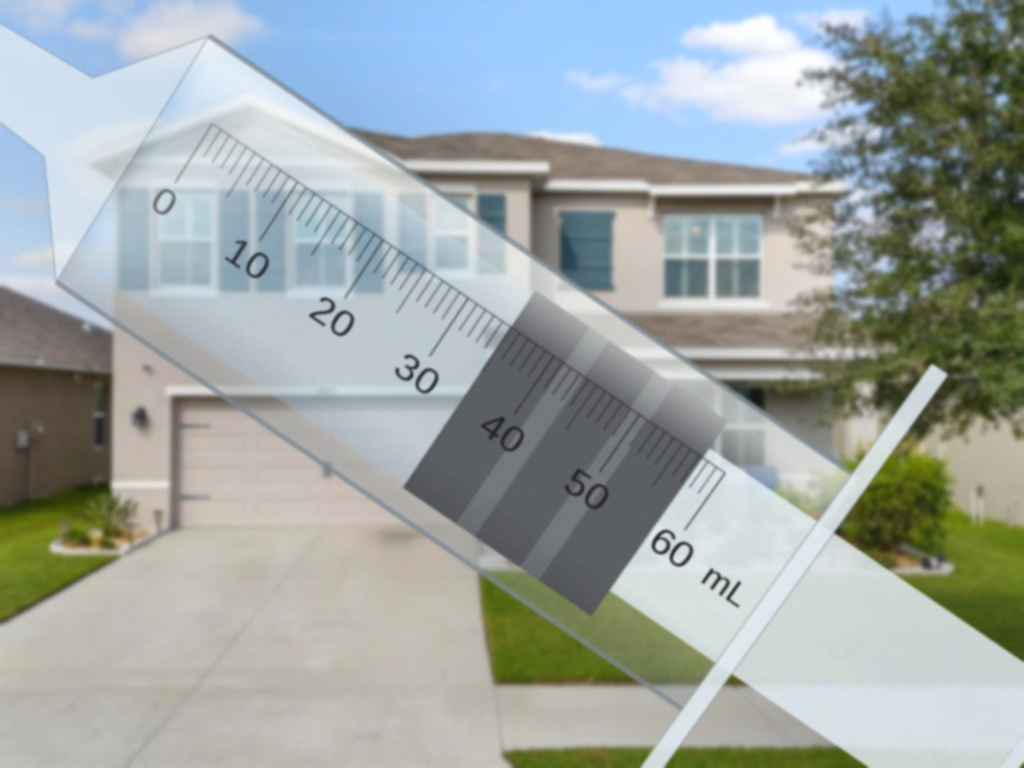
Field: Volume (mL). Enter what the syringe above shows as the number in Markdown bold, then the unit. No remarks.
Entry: **35** mL
